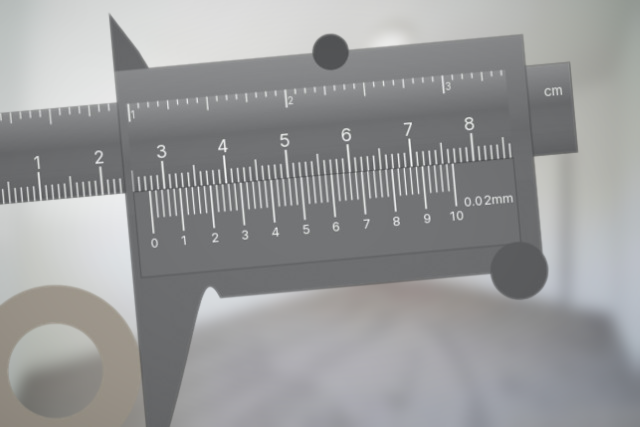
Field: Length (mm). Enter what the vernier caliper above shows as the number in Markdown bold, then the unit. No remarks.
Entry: **27.6** mm
